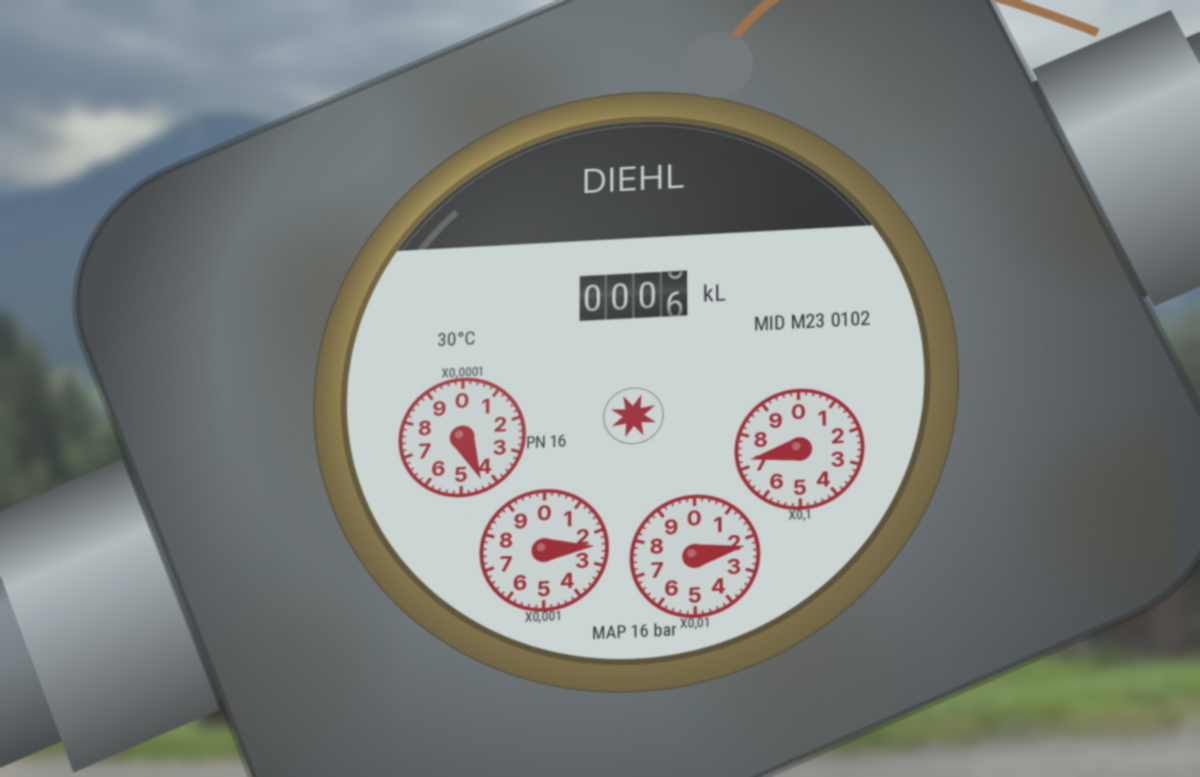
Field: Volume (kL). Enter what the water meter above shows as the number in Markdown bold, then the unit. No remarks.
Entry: **5.7224** kL
